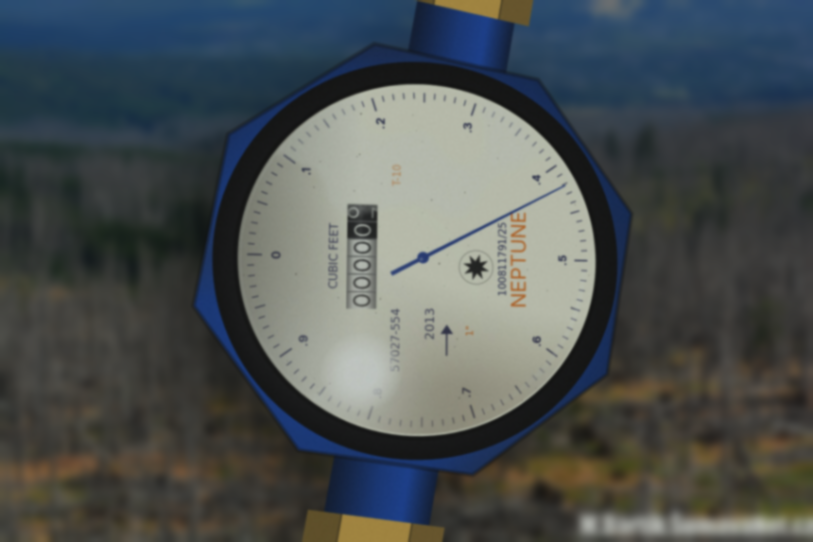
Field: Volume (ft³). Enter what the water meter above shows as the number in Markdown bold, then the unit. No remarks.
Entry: **6.42** ft³
